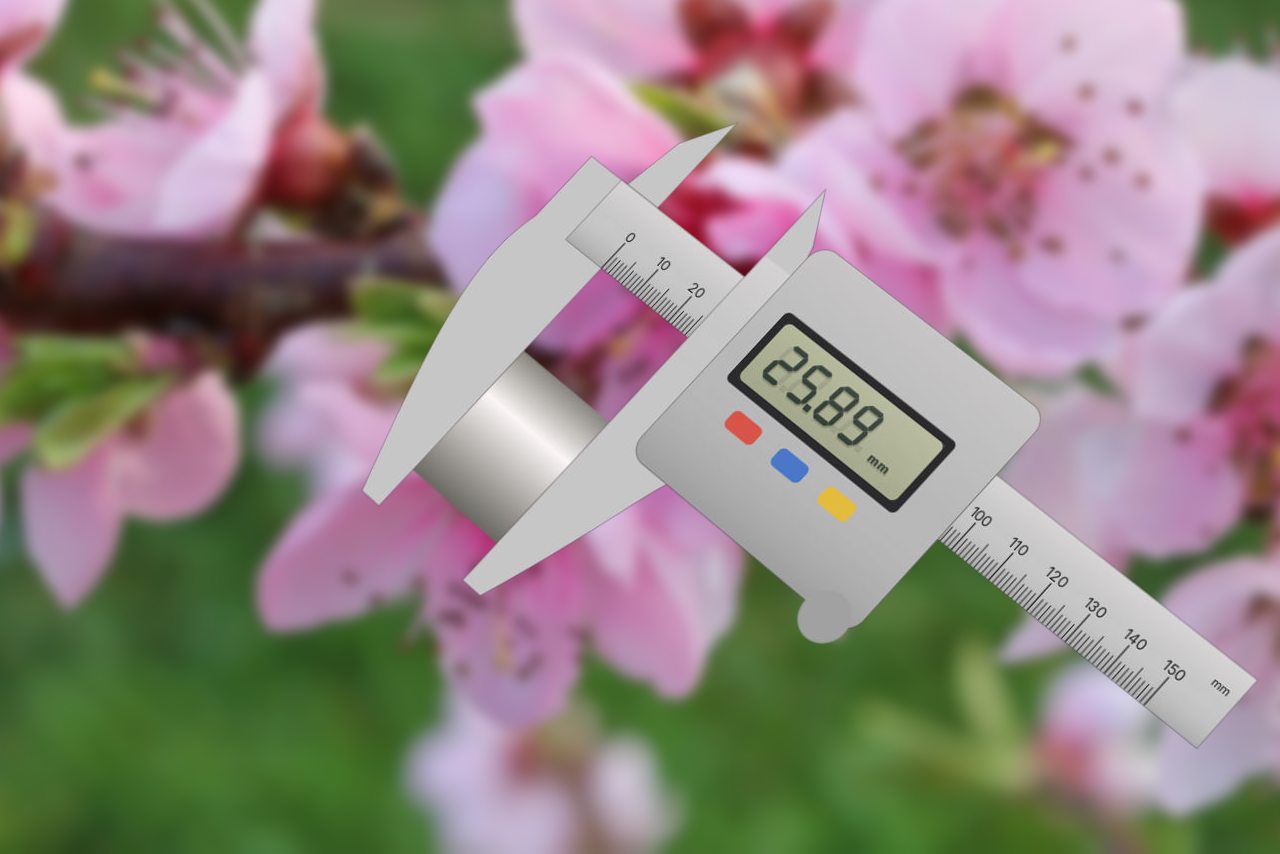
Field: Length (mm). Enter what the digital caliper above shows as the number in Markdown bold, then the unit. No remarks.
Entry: **25.89** mm
